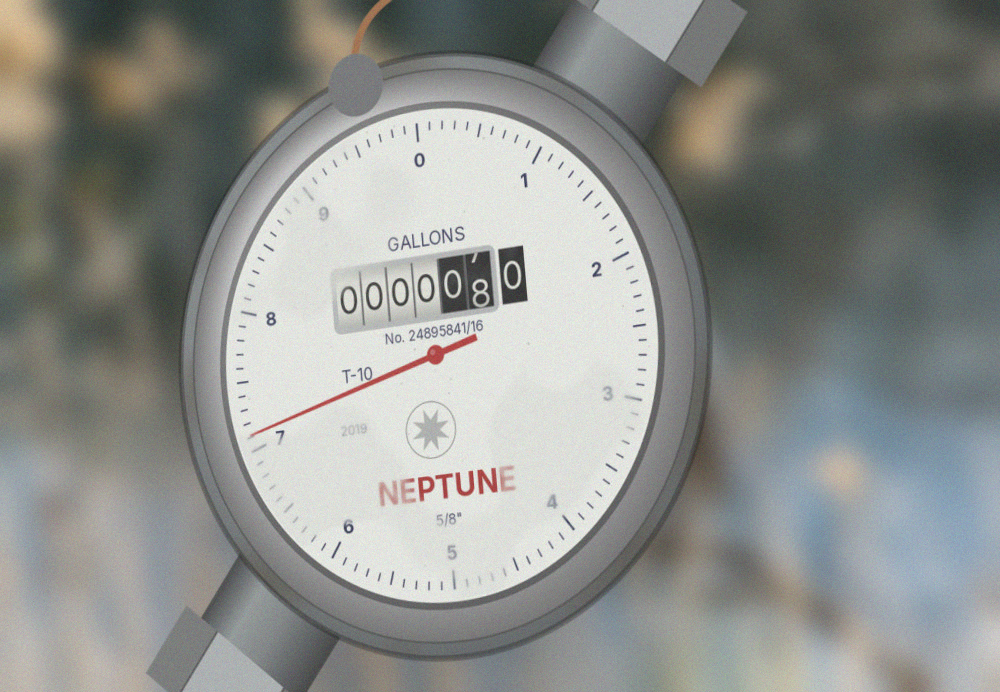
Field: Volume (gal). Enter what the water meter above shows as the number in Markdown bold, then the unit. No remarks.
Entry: **77.1** gal
